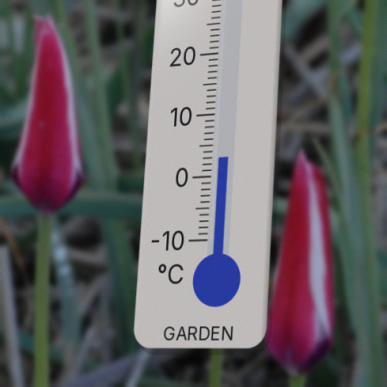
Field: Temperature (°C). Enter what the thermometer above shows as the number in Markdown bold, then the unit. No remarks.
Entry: **3** °C
